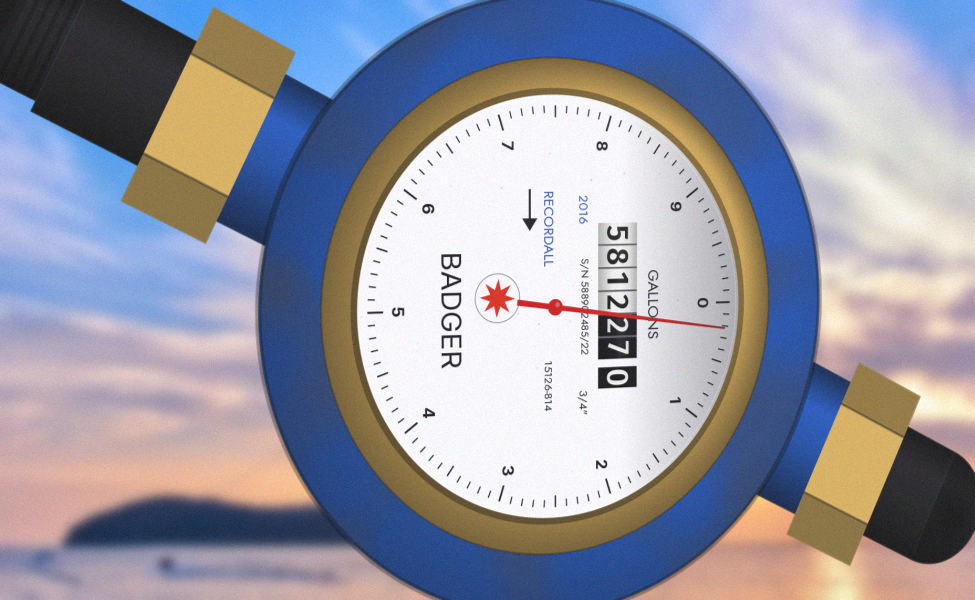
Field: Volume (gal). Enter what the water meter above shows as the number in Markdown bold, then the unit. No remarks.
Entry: **5812270.2** gal
